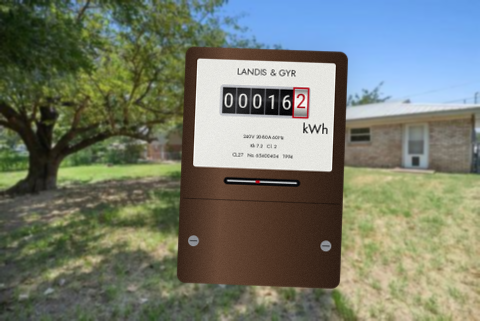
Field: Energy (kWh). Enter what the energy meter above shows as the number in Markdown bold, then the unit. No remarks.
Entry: **16.2** kWh
